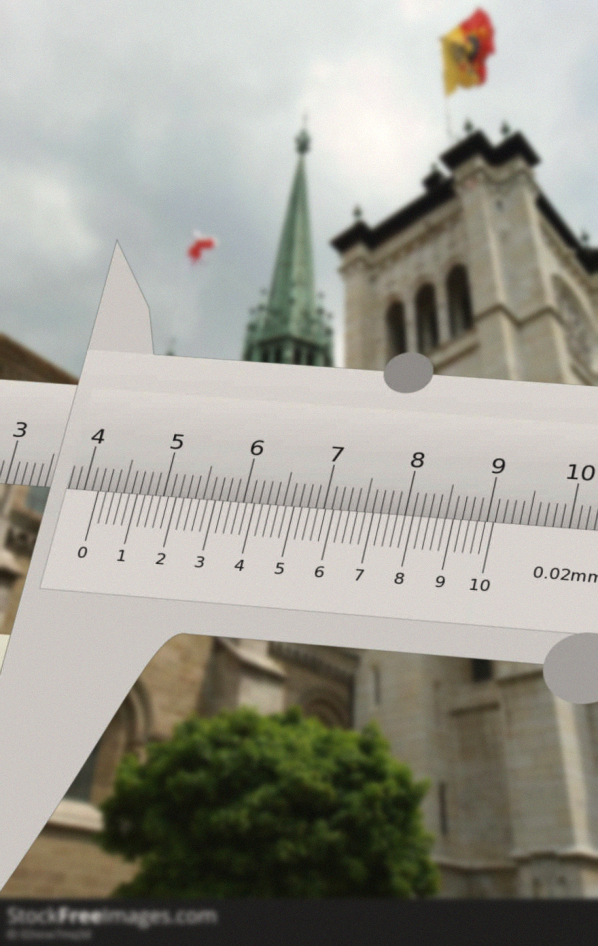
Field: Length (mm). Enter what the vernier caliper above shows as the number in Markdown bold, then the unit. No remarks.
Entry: **41.8** mm
